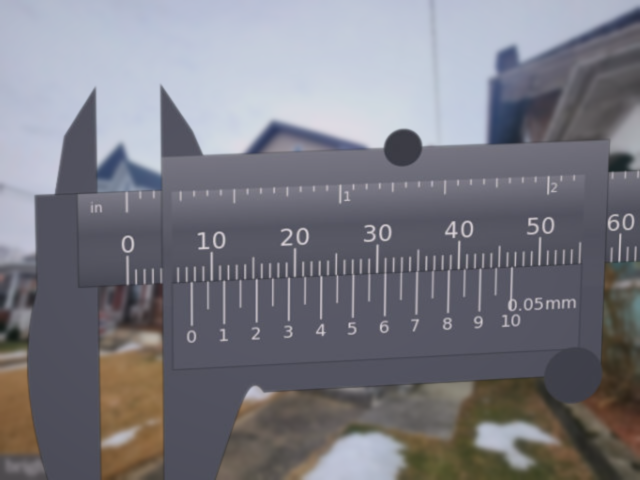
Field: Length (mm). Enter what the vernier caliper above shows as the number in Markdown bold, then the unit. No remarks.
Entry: **7.6** mm
